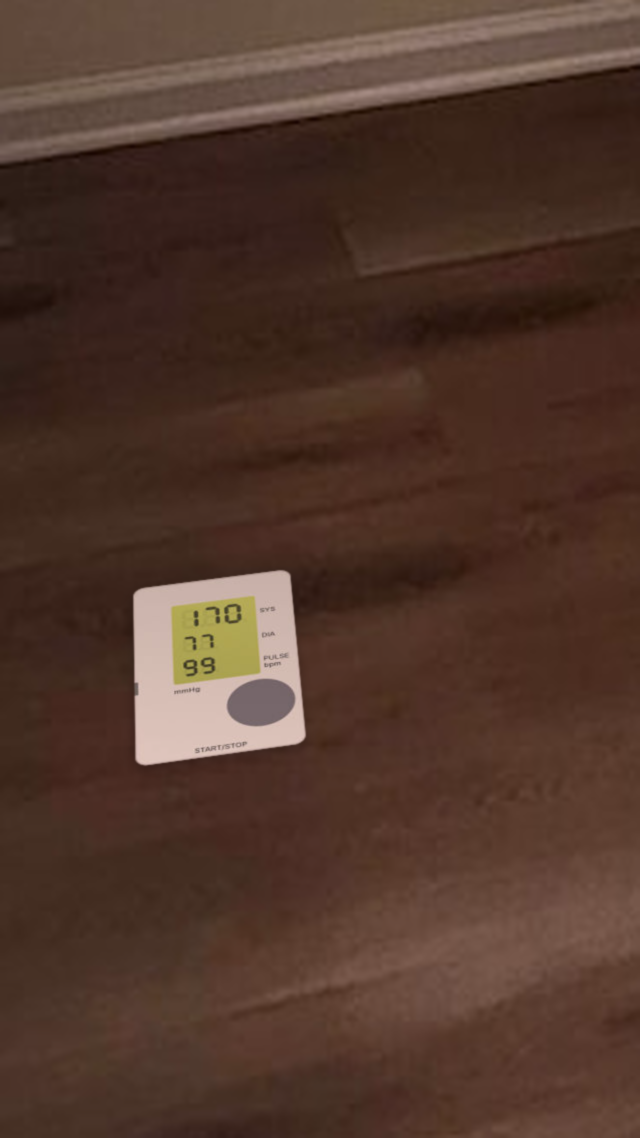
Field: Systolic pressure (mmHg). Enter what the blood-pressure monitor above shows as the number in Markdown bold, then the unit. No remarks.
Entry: **170** mmHg
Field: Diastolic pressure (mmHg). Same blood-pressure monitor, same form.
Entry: **77** mmHg
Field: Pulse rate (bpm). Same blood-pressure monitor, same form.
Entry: **99** bpm
